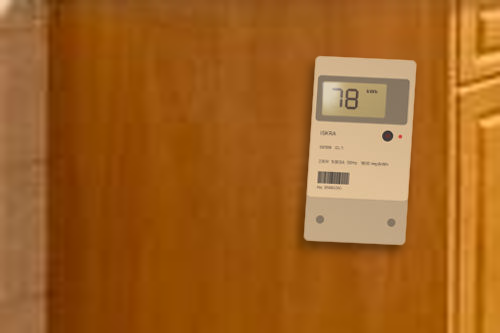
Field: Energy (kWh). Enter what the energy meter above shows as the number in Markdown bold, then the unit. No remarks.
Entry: **78** kWh
